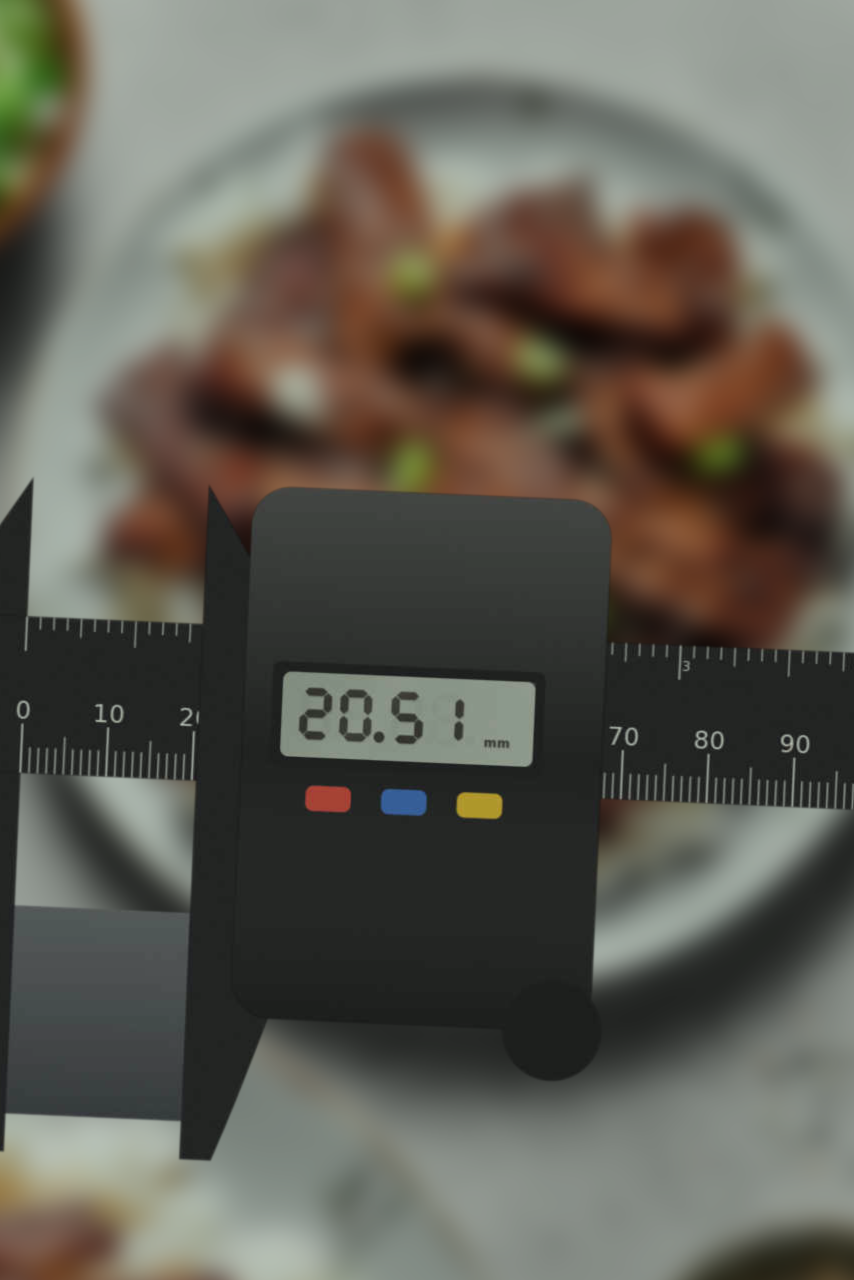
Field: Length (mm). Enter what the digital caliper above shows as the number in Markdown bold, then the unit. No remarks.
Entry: **20.51** mm
